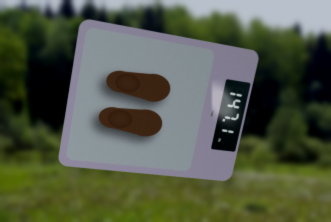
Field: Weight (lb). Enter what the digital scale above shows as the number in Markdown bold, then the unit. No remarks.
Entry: **147.1** lb
